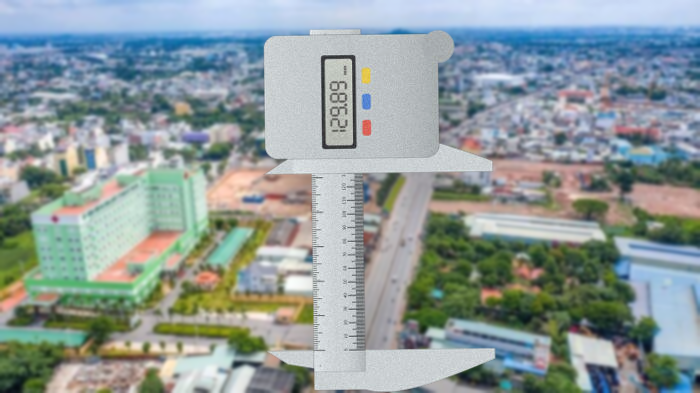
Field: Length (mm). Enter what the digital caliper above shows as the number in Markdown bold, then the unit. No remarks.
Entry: **129.89** mm
